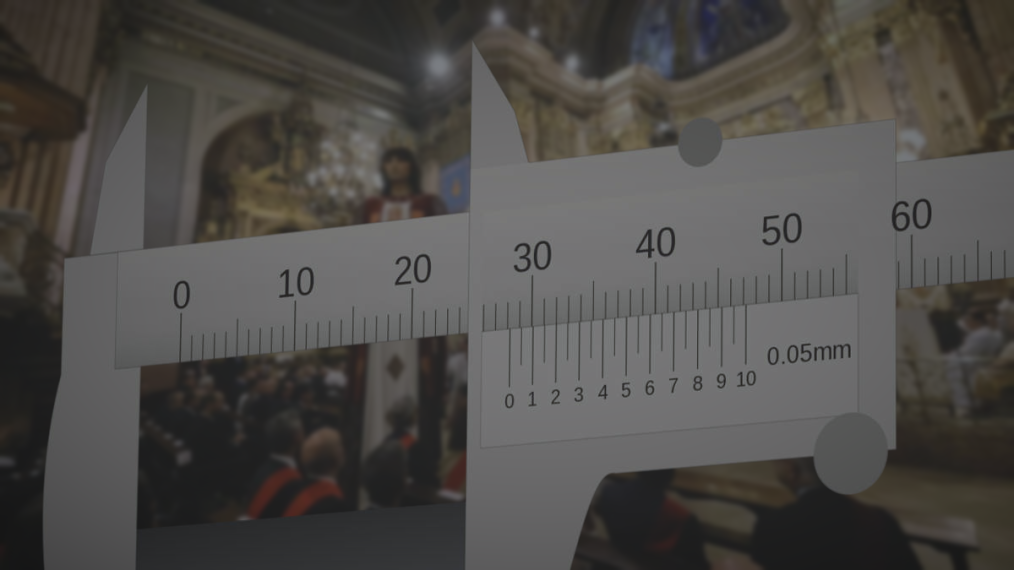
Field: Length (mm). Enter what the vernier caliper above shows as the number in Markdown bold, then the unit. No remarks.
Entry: **28.2** mm
